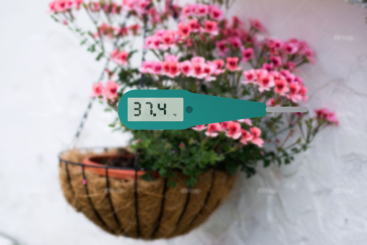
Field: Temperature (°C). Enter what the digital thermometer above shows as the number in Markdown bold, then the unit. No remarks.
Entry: **37.4** °C
